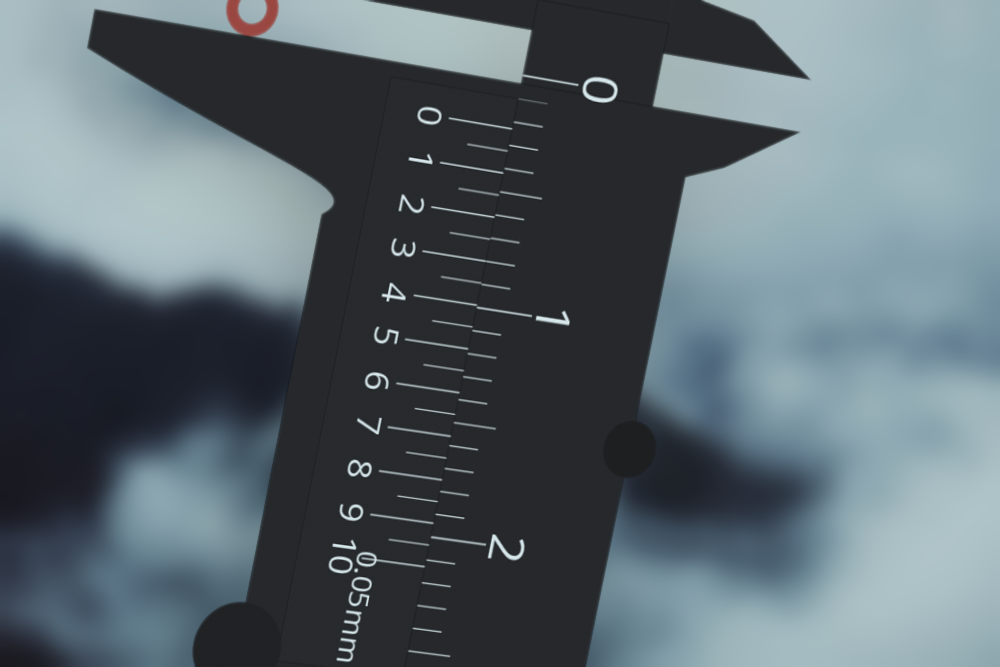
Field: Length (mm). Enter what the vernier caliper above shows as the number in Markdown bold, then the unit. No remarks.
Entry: **2.3** mm
